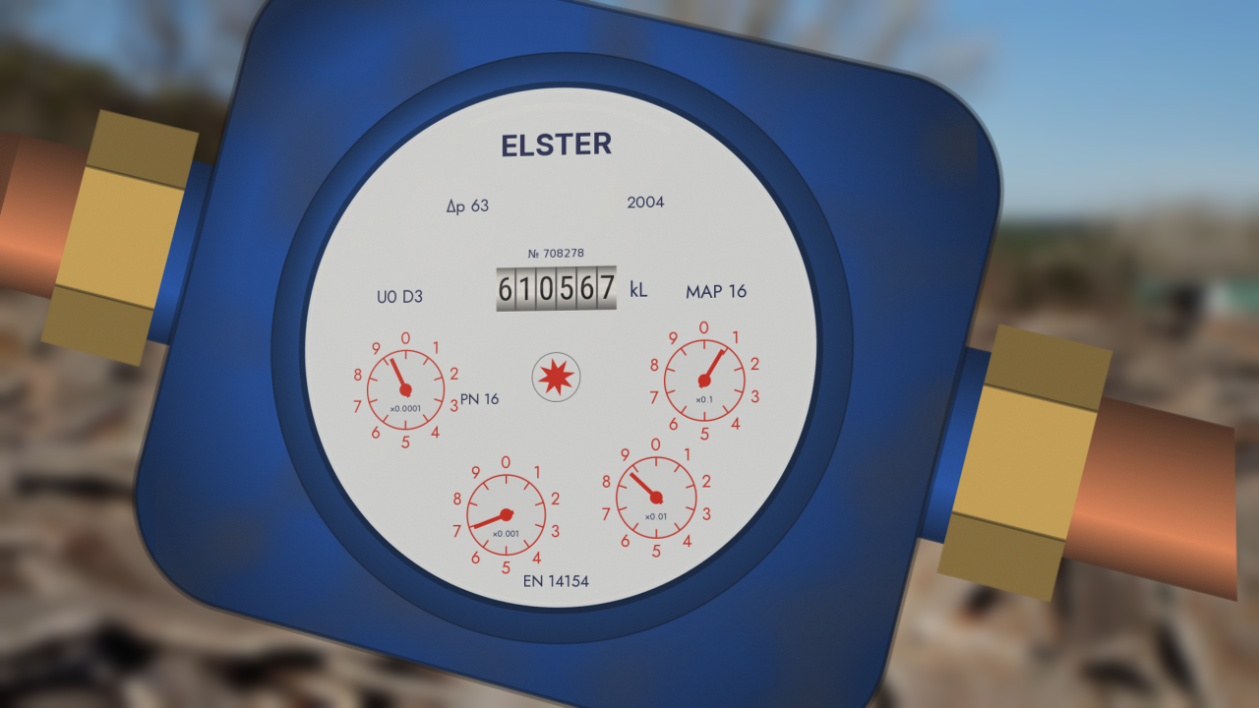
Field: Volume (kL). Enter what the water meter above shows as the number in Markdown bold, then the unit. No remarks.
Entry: **610567.0869** kL
